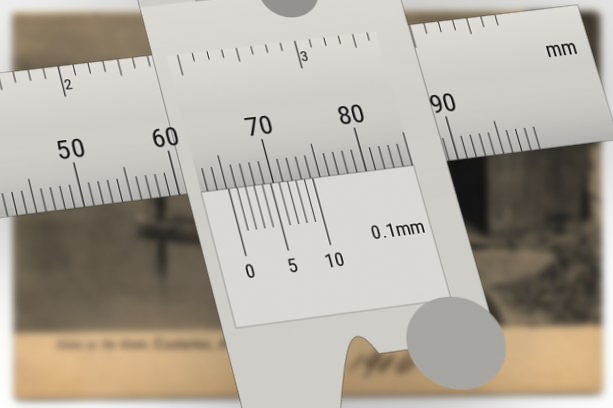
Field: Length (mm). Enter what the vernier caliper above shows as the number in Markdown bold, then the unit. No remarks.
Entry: **65.2** mm
